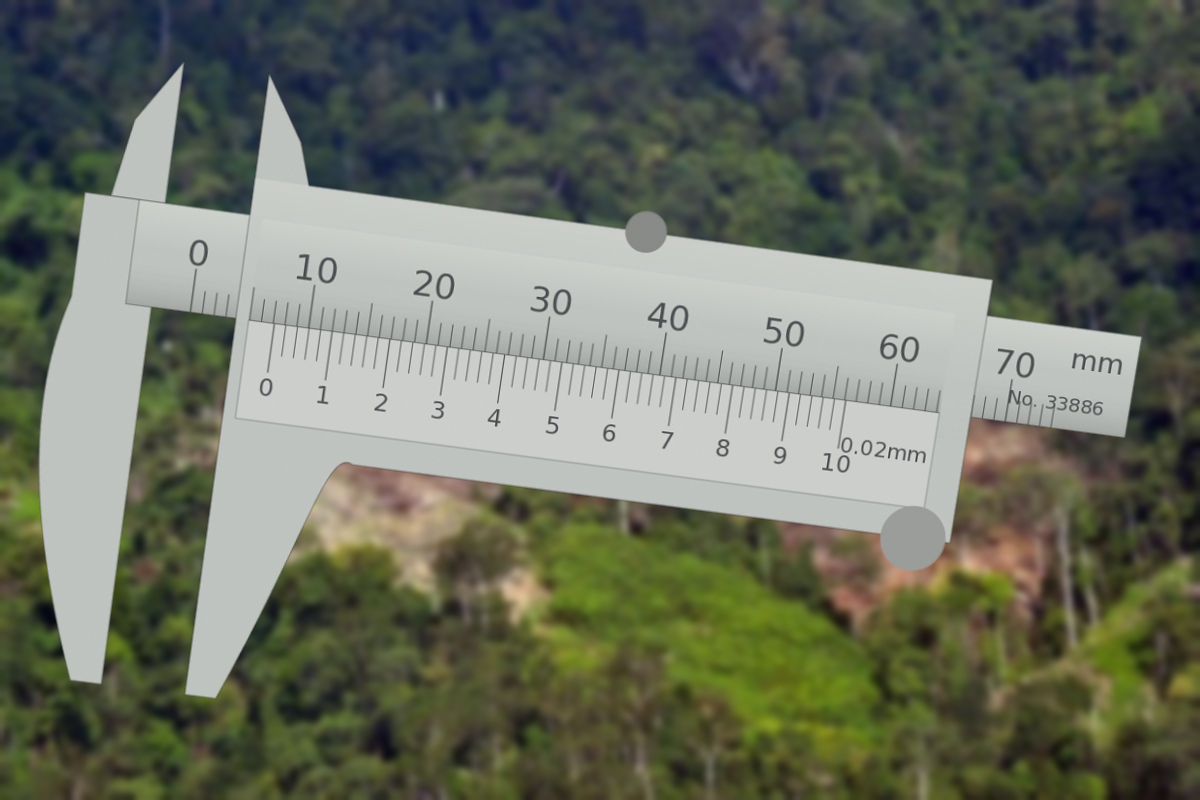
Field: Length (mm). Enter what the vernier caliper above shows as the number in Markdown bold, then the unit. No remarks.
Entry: **7.1** mm
